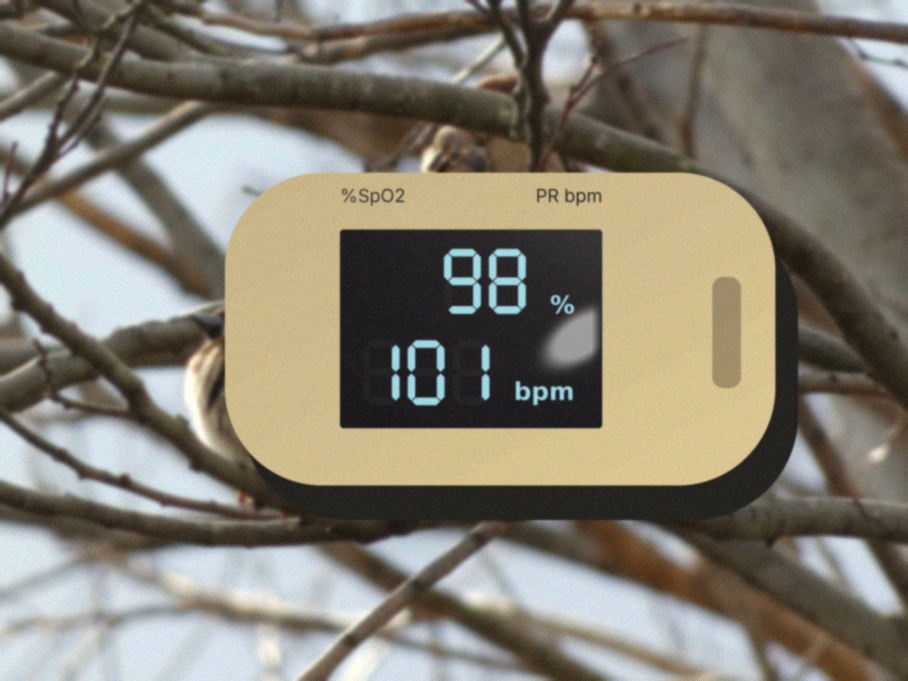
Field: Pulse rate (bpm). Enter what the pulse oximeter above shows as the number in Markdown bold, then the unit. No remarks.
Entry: **101** bpm
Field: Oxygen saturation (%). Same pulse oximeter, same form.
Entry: **98** %
